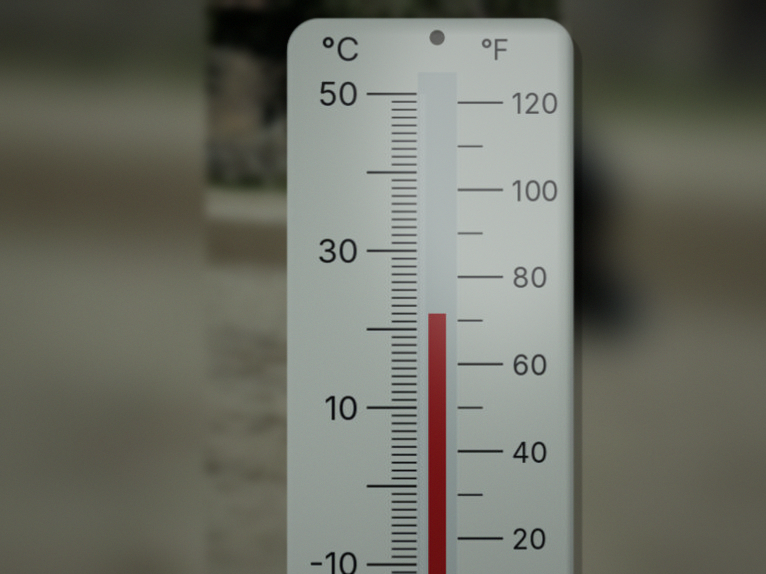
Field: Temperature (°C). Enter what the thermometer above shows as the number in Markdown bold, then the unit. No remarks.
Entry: **22** °C
